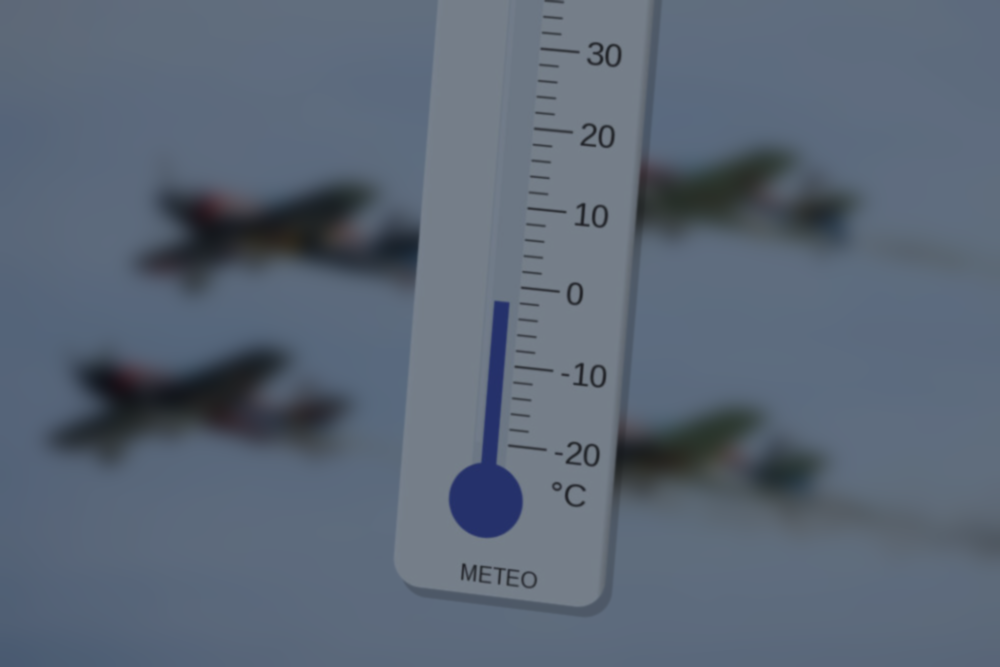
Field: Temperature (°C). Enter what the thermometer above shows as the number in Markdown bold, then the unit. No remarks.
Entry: **-2** °C
